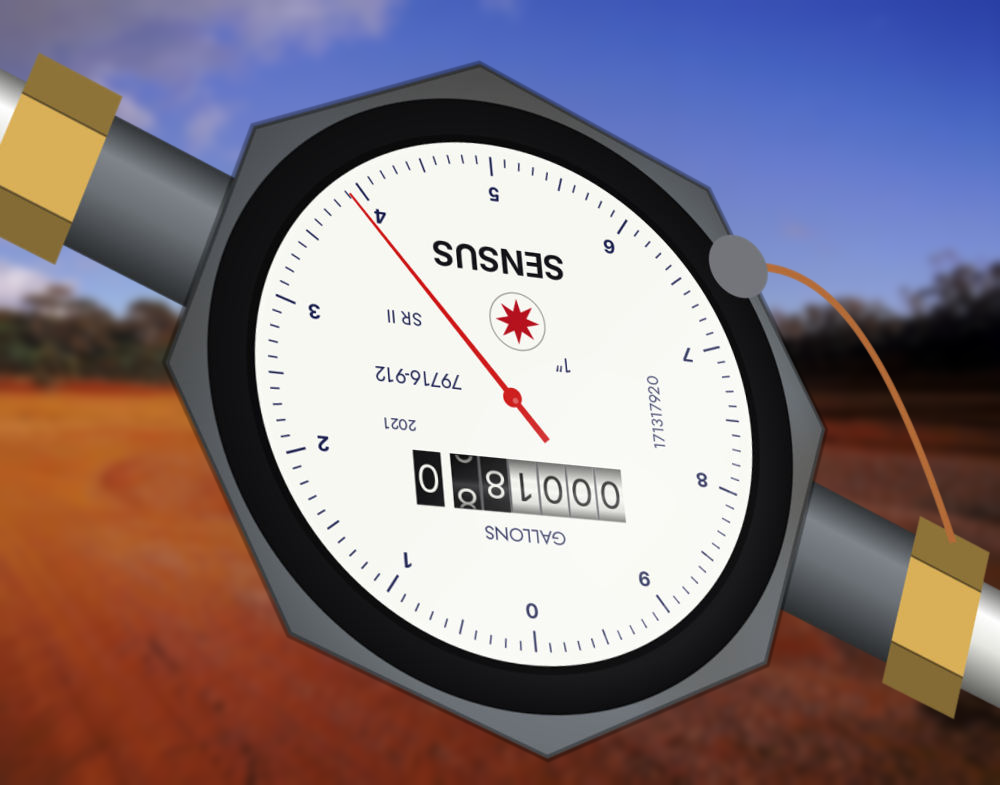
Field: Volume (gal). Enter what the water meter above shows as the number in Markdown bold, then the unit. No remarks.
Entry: **1883.9** gal
